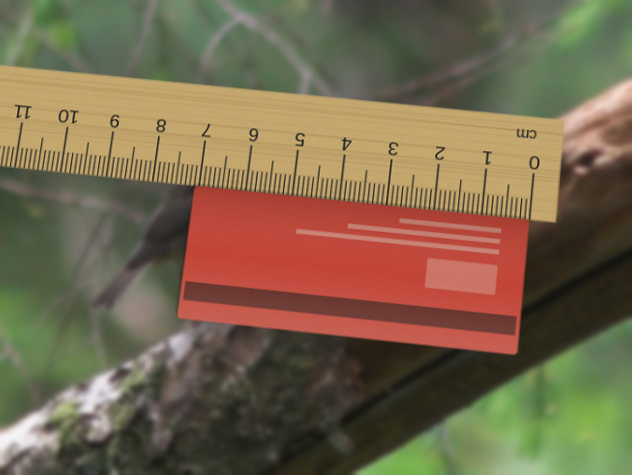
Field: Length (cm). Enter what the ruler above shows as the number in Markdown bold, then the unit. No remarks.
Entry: **7.1** cm
